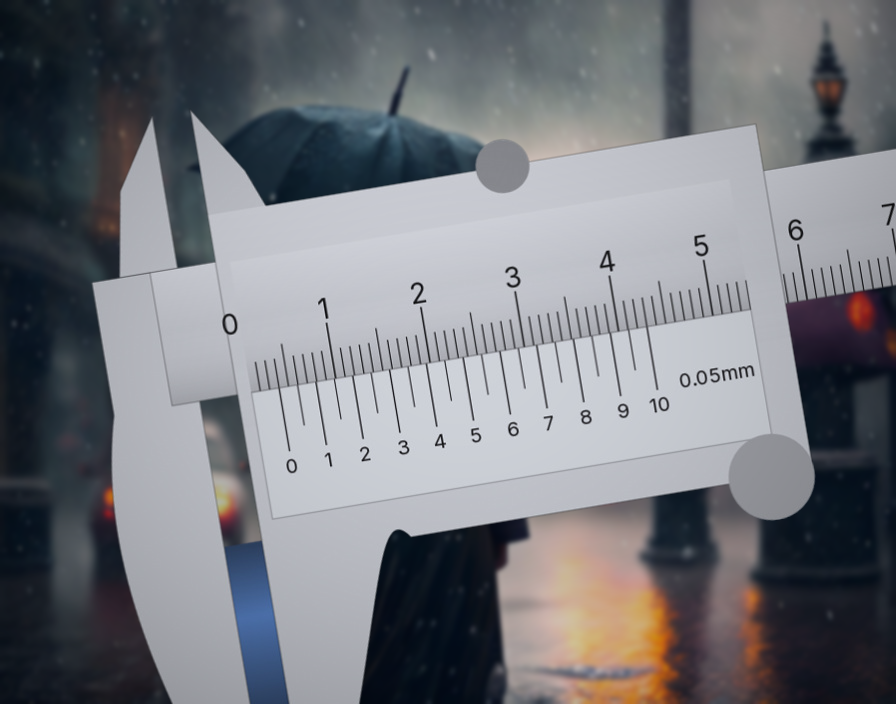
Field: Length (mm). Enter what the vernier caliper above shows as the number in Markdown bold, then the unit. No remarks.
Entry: **4.0** mm
